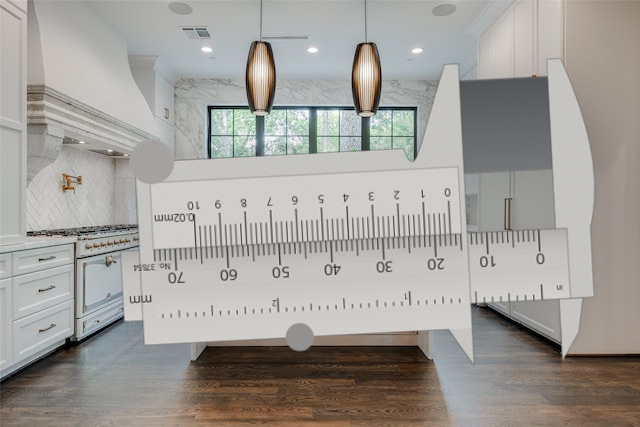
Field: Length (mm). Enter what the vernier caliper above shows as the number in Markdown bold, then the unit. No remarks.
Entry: **17.0** mm
